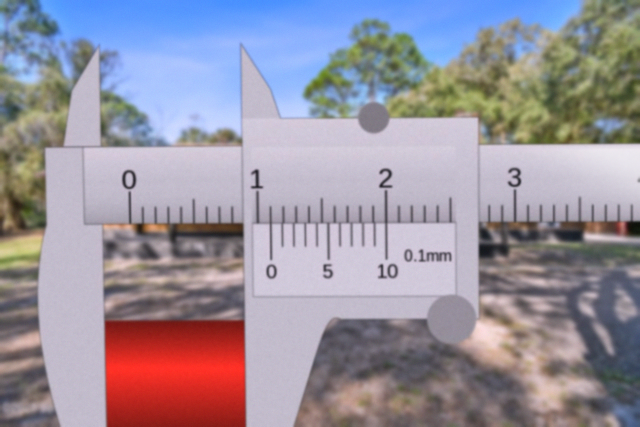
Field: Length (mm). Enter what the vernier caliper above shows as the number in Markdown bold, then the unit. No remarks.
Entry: **11.0** mm
